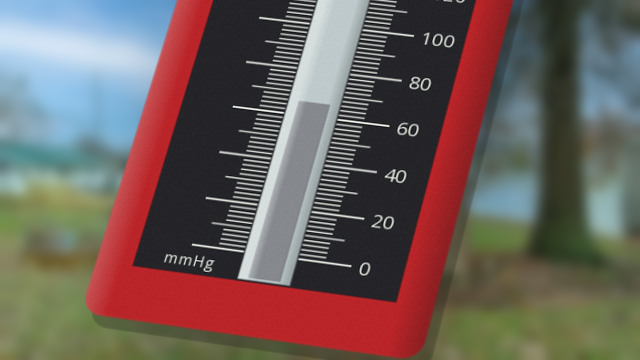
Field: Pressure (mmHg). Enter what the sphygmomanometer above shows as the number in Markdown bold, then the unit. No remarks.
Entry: **66** mmHg
